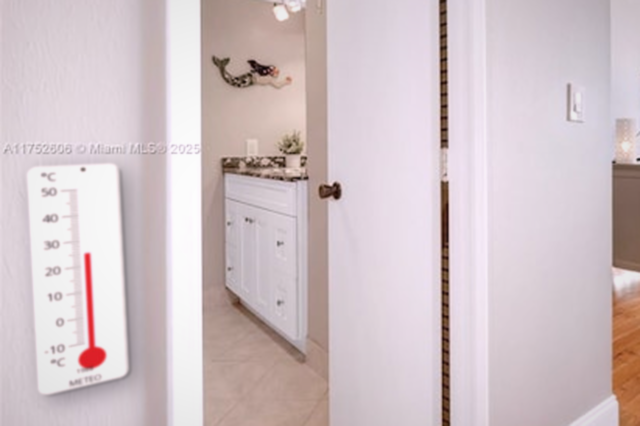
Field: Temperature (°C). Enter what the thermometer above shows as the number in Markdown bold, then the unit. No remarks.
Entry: **25** °C
